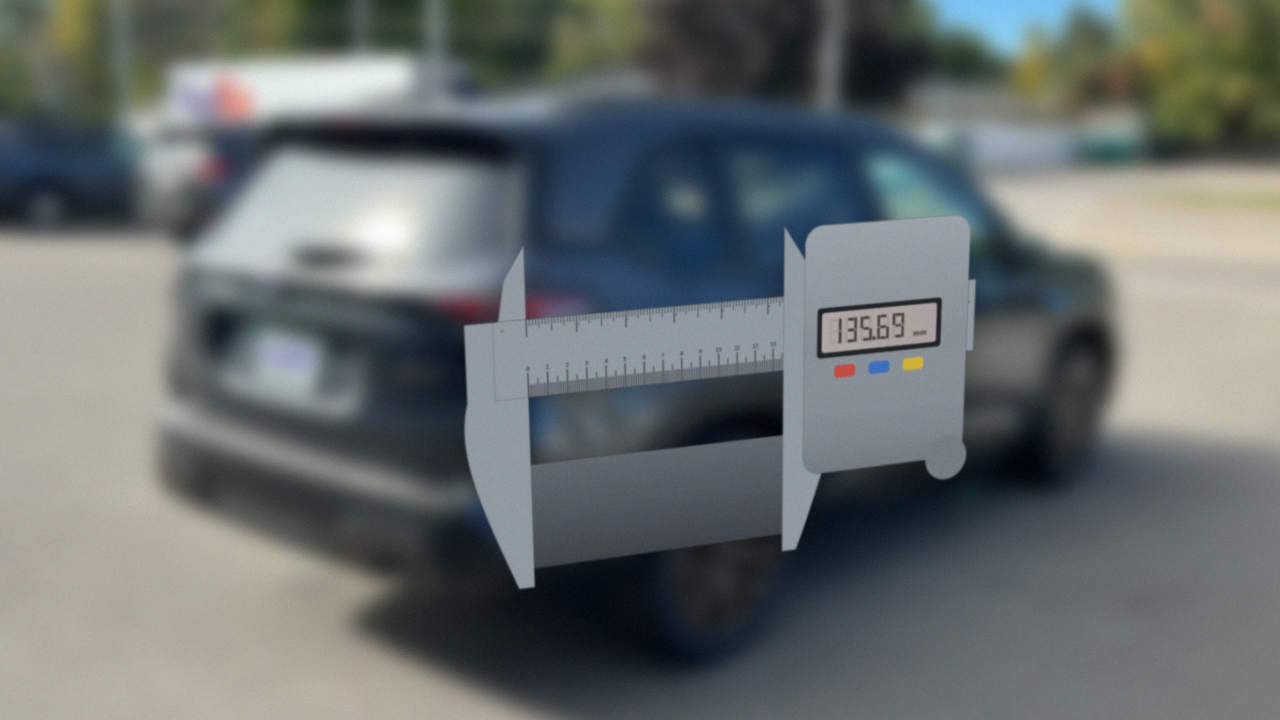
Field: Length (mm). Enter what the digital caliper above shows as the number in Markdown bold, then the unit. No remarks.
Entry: **135.69** mm
